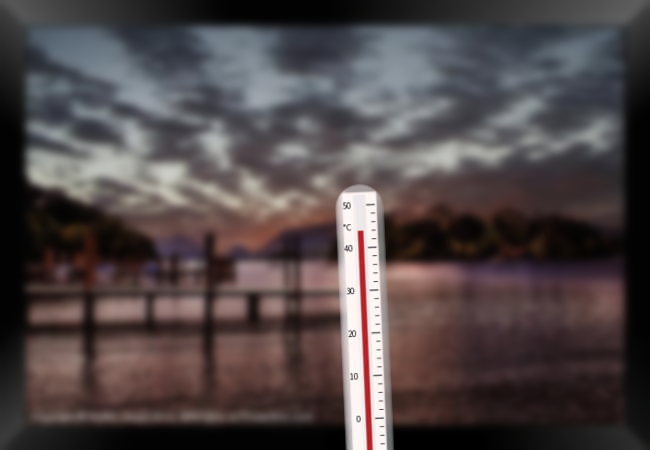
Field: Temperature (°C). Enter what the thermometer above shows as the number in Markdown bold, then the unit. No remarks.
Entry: **44** °C
